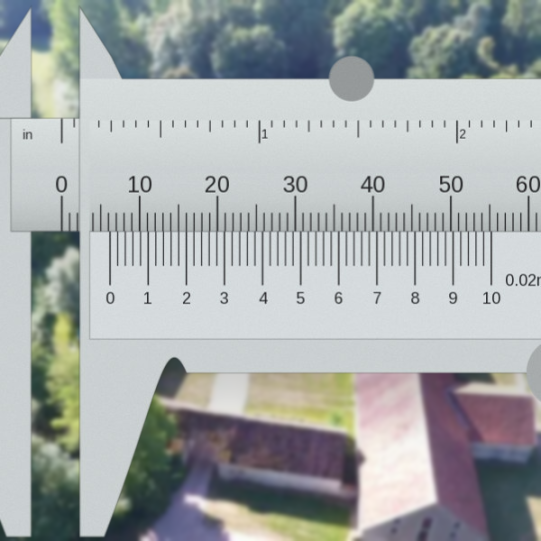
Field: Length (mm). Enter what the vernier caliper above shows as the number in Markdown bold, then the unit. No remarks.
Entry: **6.2** mm
